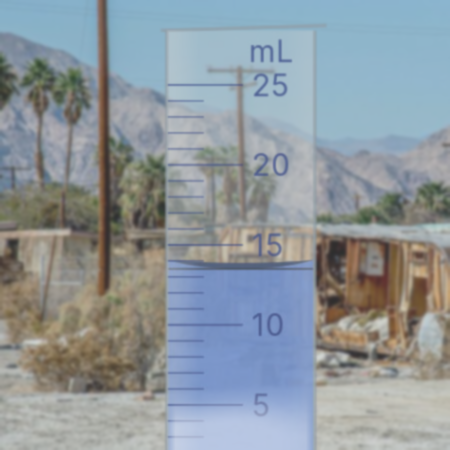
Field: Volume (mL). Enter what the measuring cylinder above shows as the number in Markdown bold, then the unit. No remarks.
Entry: **13.5** mL
